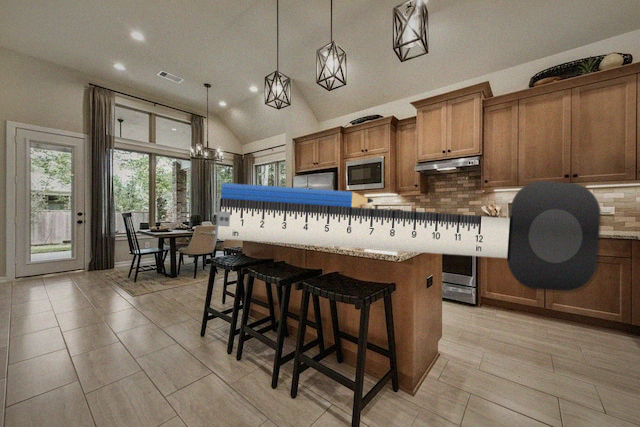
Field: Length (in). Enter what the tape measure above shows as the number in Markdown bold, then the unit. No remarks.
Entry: **7** in
